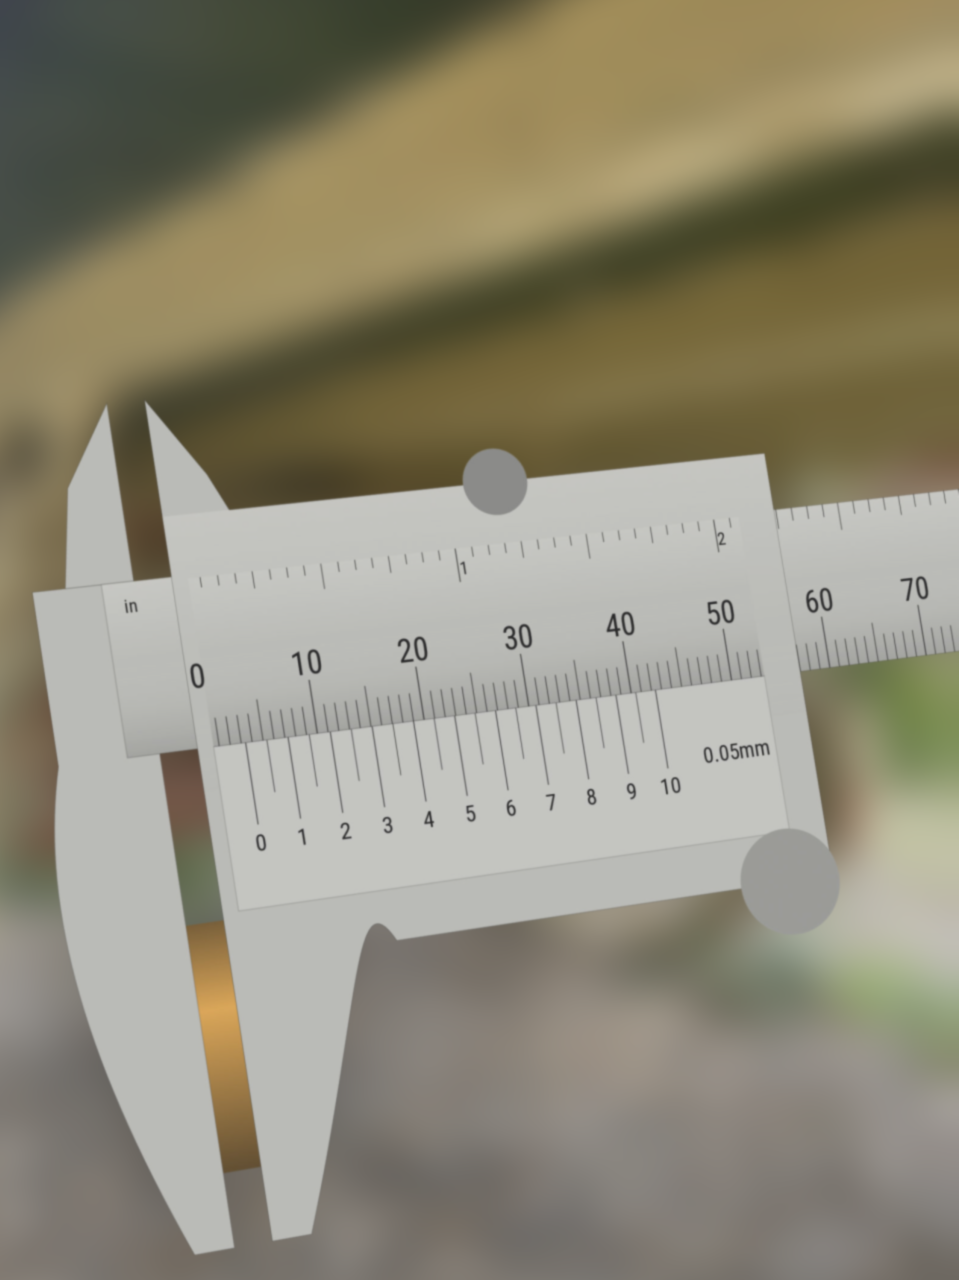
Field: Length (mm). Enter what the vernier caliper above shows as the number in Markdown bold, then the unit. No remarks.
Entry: **3.4** mm
